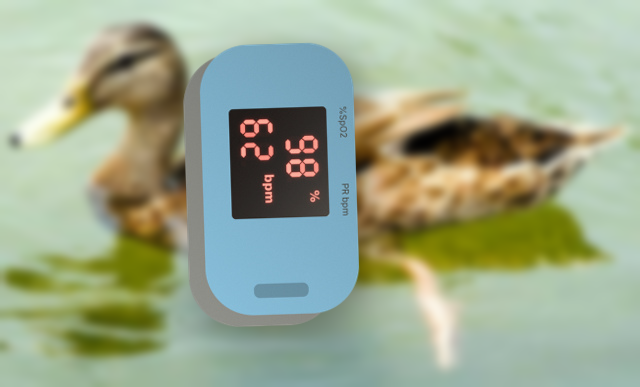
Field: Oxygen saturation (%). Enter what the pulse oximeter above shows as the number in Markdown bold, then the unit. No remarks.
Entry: **98** %
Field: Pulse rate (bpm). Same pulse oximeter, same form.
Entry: **62** bpm
